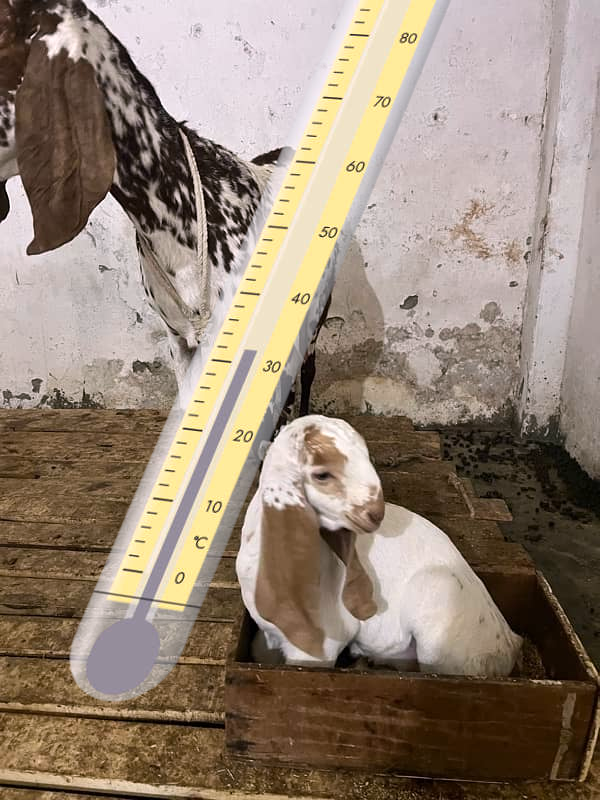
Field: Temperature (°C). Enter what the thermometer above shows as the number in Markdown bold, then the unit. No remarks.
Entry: **32** °C
